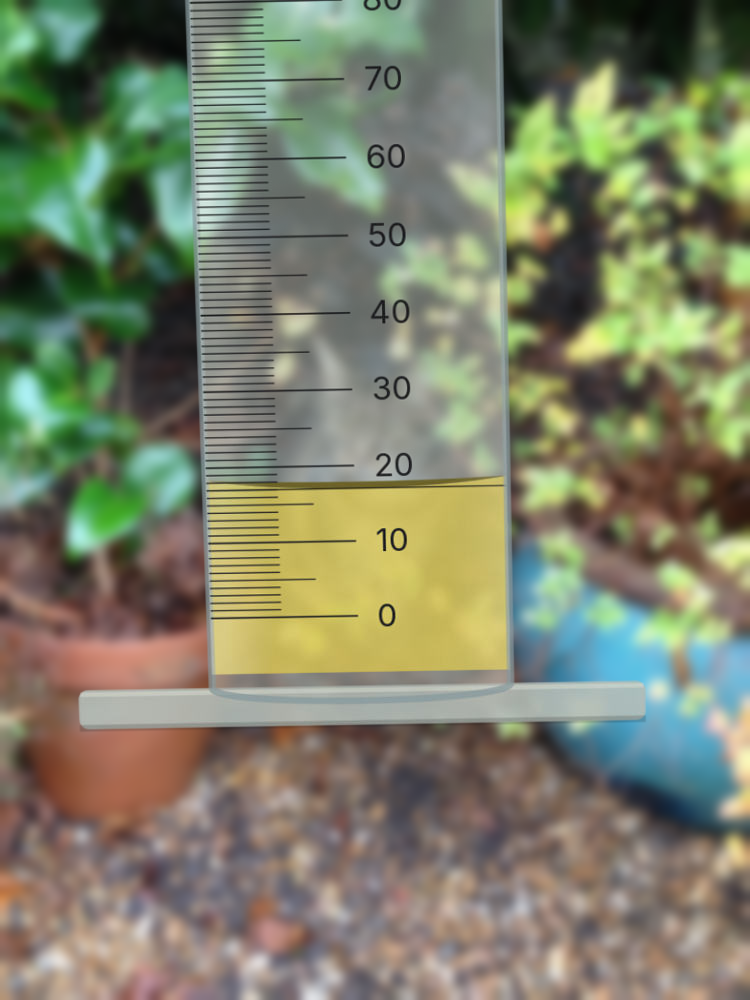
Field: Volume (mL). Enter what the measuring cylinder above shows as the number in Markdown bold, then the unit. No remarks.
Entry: **17** mL
